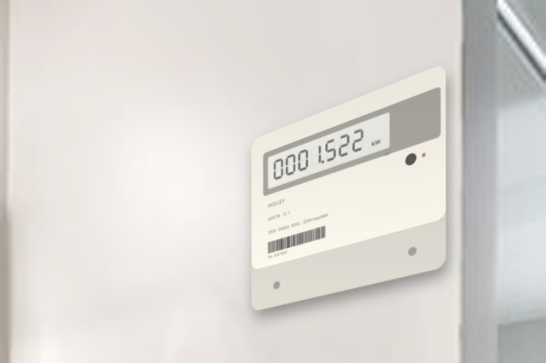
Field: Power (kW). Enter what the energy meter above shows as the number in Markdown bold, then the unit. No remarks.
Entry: **1.522** kW
